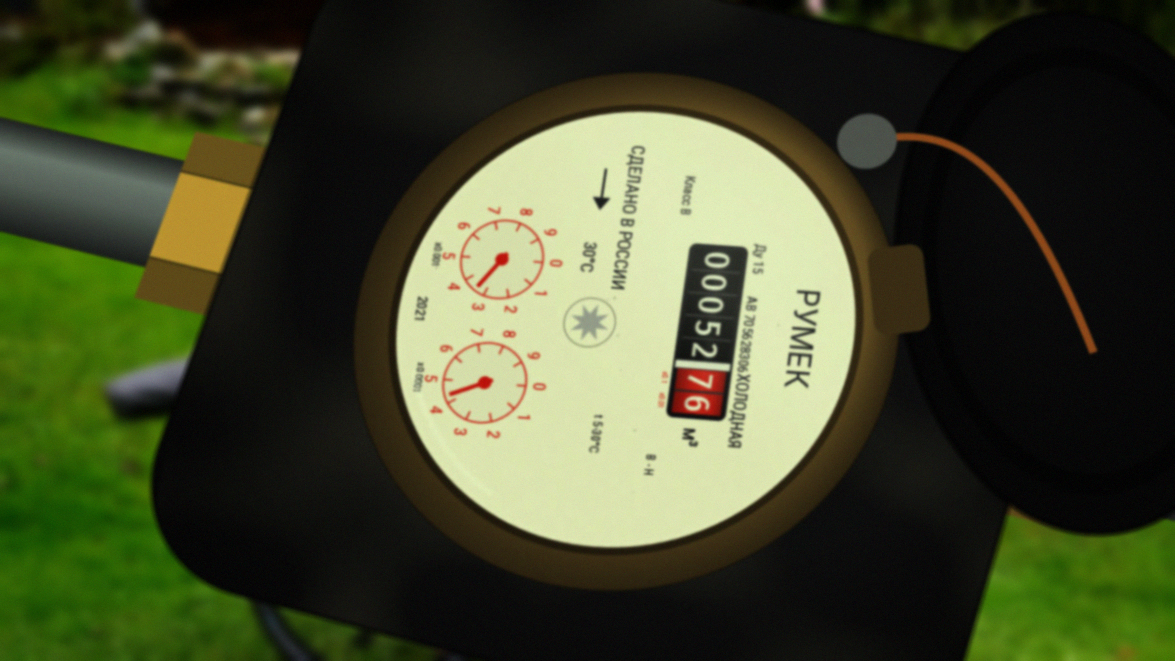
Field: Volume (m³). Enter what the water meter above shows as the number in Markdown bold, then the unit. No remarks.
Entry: **52.7634** m³
